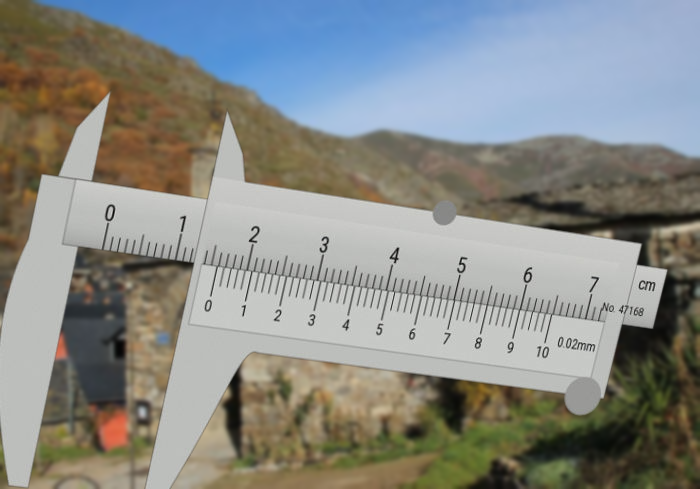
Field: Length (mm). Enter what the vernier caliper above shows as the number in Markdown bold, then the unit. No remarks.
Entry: **15.8** mm
